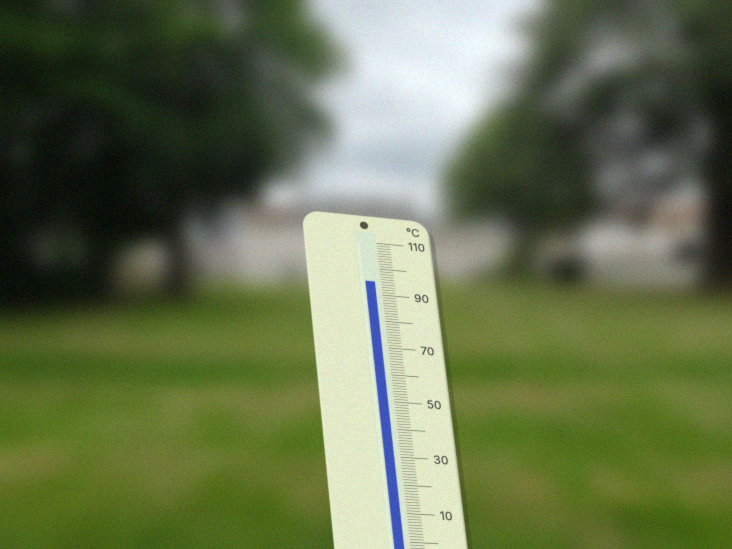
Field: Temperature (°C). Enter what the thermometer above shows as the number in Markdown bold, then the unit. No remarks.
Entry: **95** °C
